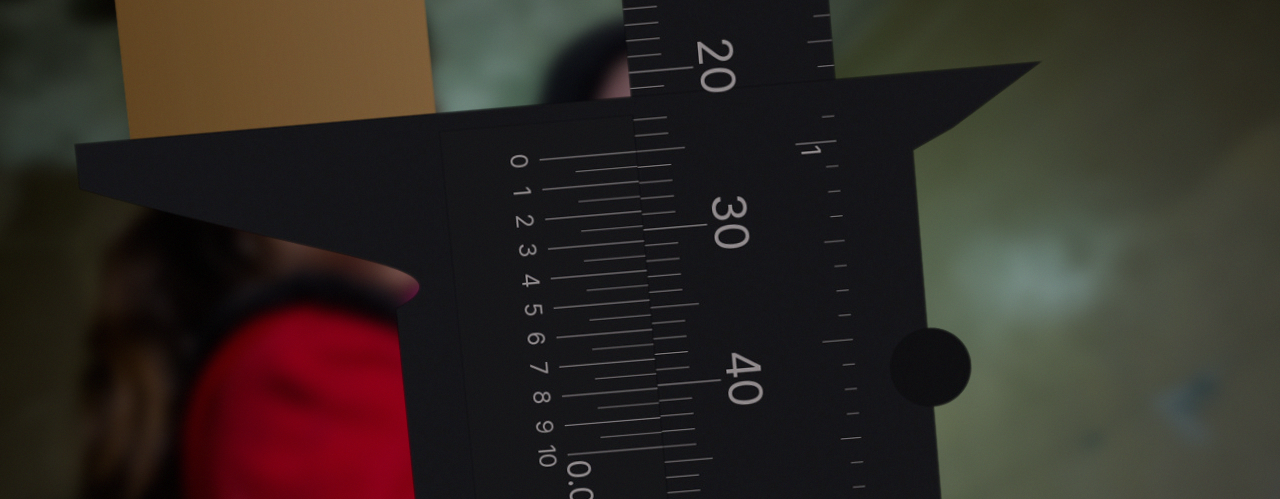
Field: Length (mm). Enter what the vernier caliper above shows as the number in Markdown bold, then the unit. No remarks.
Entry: **25.0** mm
